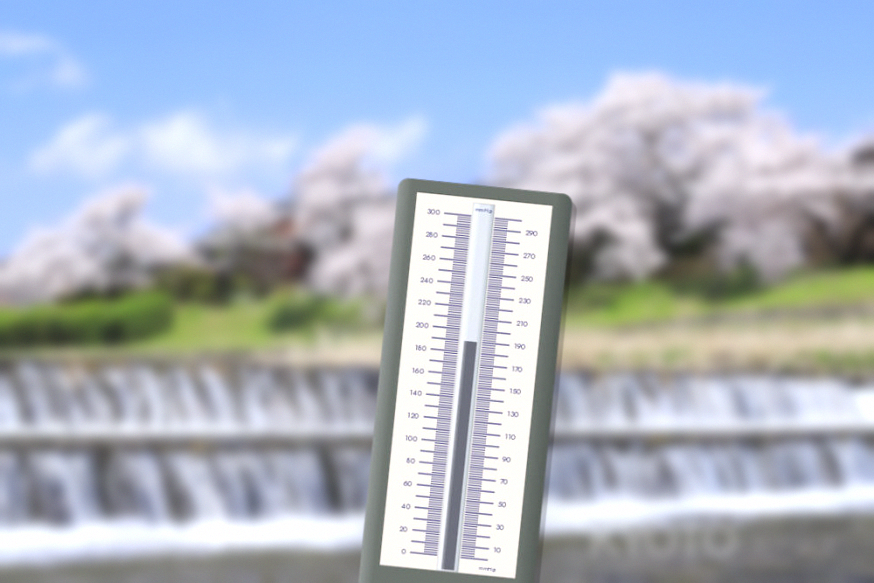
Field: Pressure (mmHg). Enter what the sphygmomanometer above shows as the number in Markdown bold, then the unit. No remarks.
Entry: **190** mmHg
